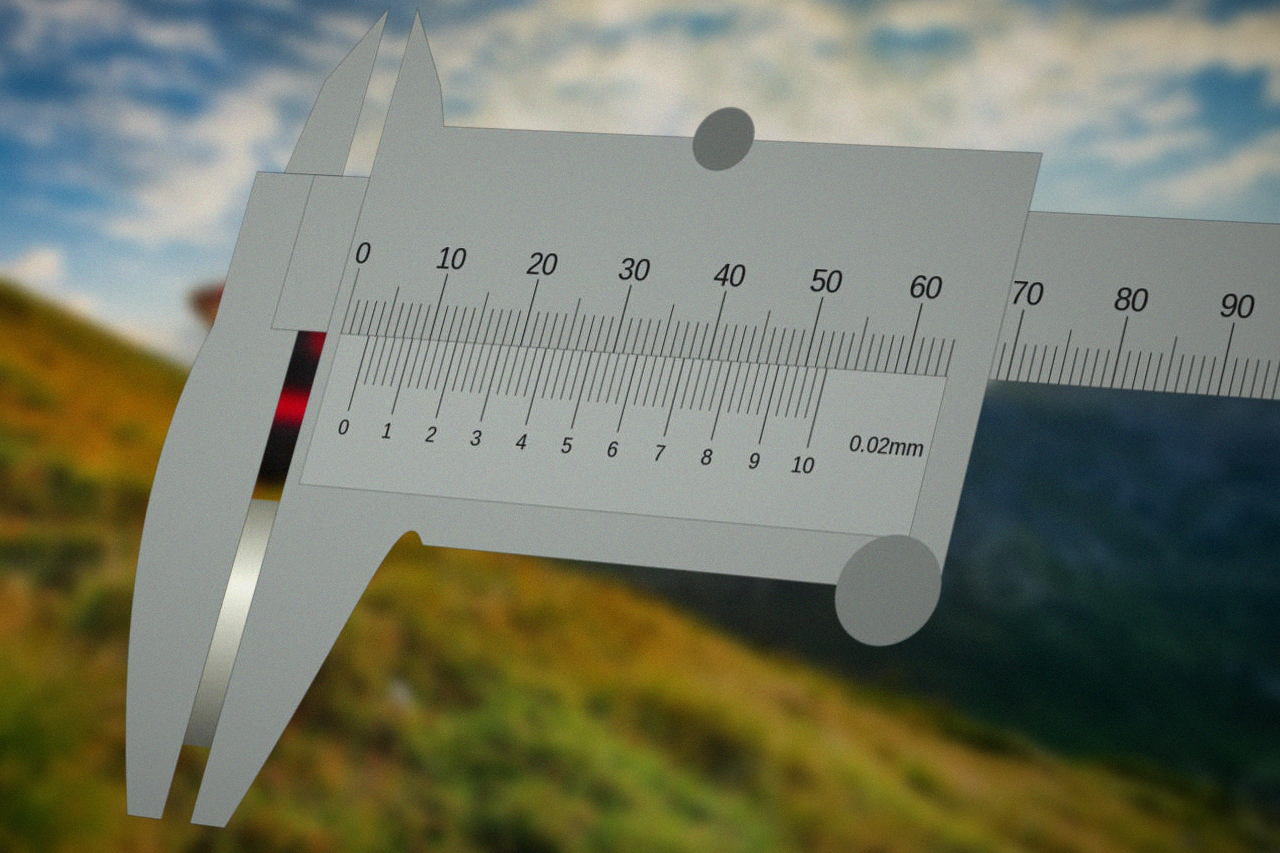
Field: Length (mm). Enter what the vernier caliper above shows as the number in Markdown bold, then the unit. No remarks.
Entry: **3.2** mm
